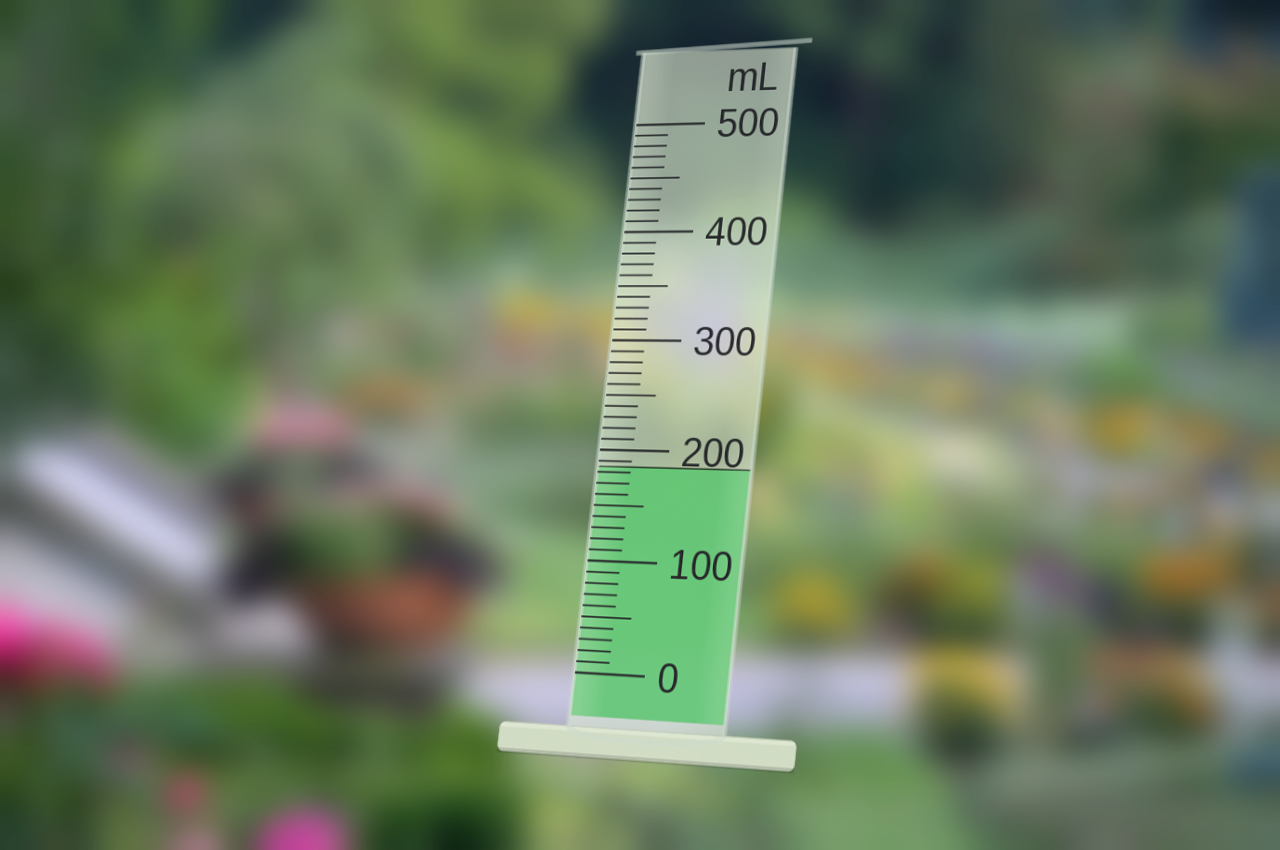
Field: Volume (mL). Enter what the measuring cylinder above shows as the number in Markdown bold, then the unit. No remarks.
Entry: **185** mL
